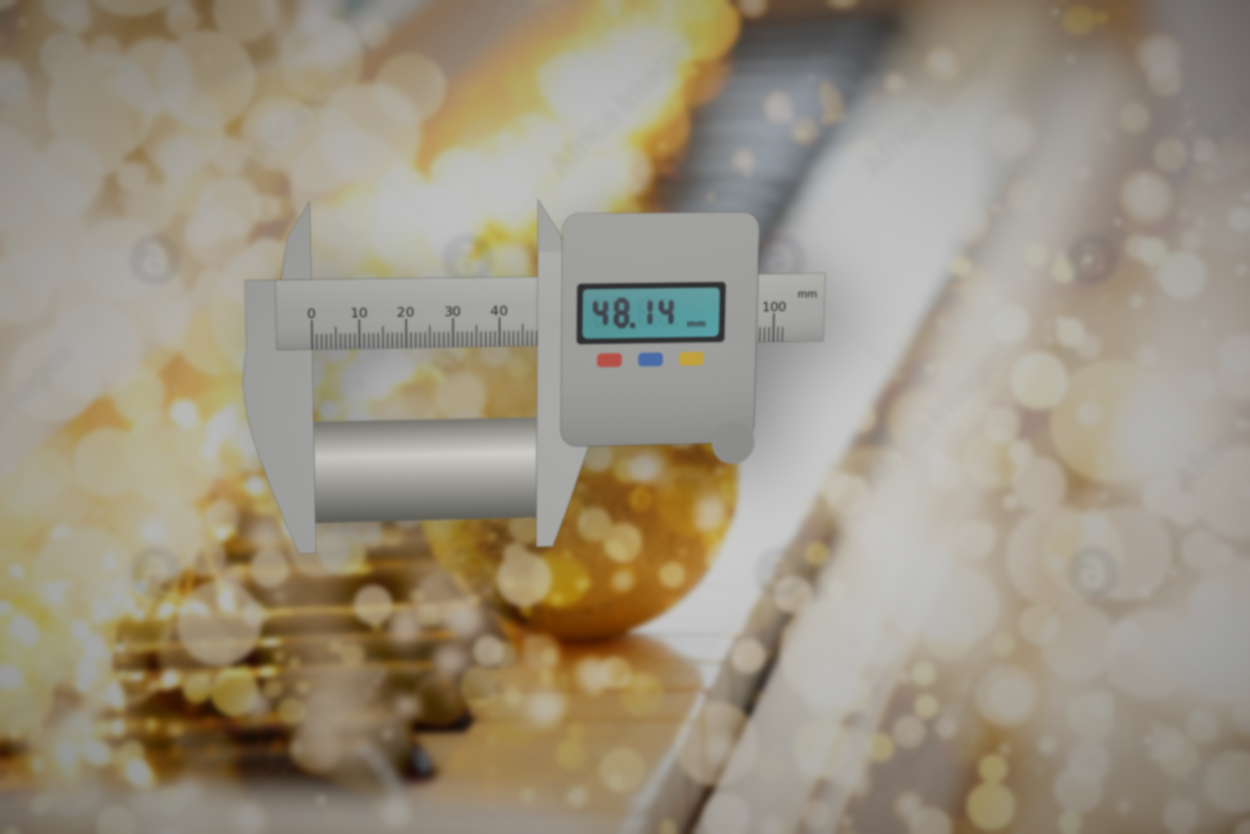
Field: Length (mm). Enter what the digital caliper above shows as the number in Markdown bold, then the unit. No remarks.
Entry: **48.14** mm
